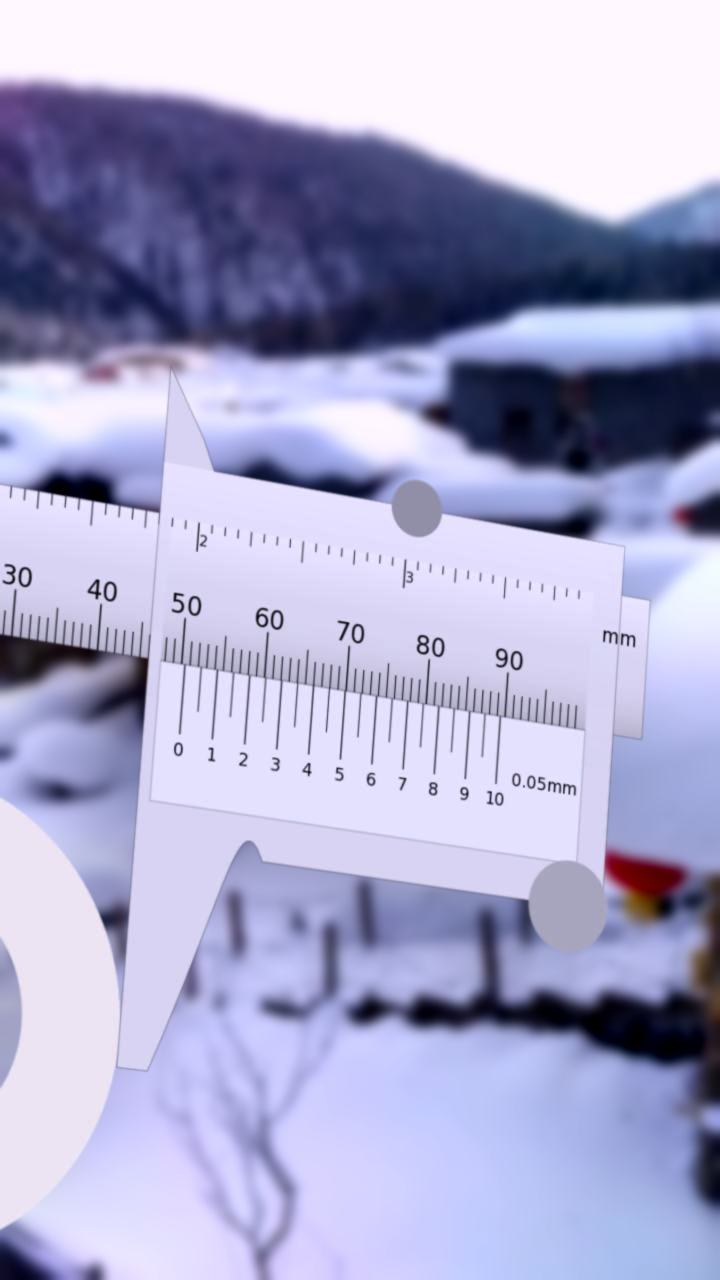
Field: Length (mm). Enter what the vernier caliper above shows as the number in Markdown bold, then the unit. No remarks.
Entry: **50.4** mm
